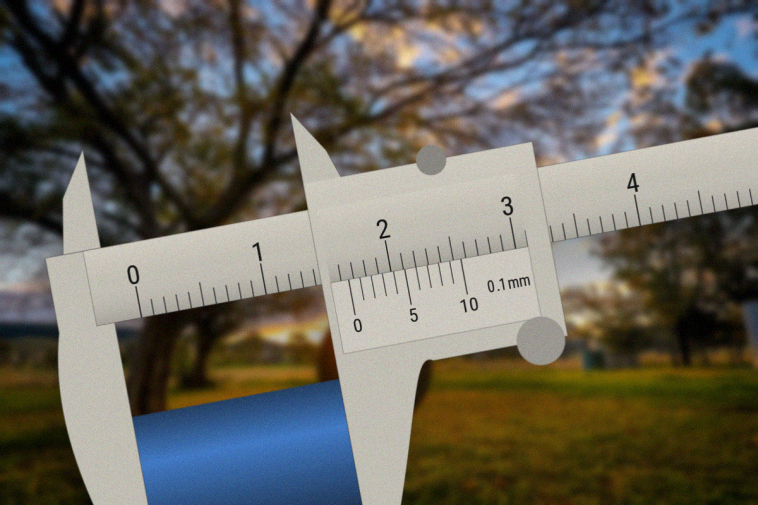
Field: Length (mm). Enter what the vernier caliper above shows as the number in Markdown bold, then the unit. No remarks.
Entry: **16.6** mm
